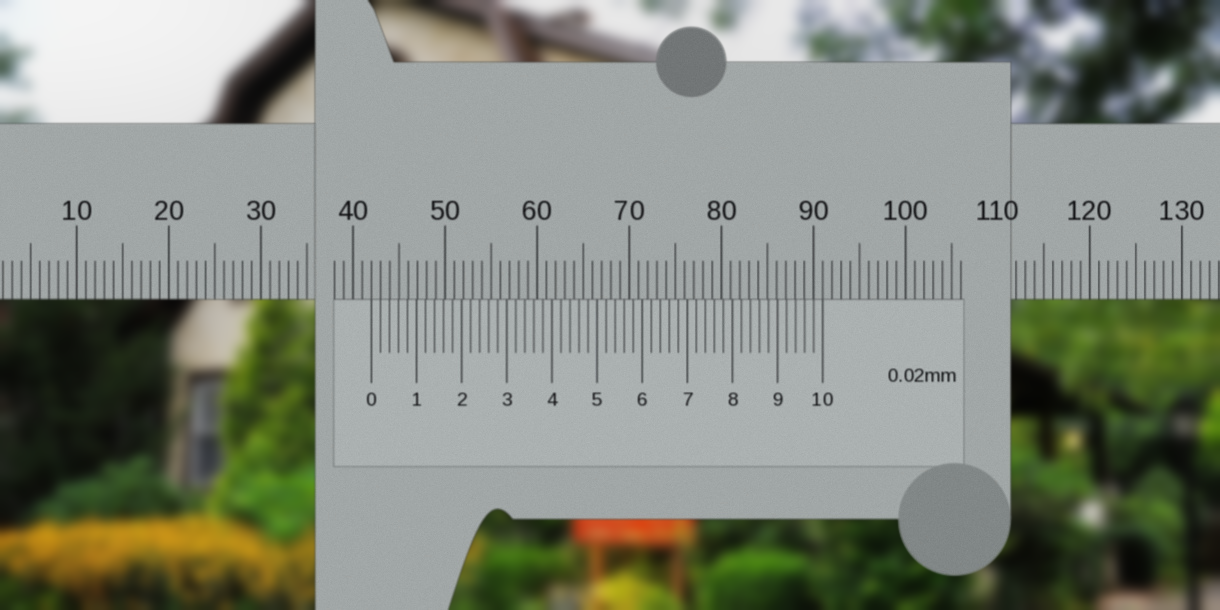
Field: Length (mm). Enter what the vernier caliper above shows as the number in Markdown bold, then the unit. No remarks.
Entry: **42.0** mm
